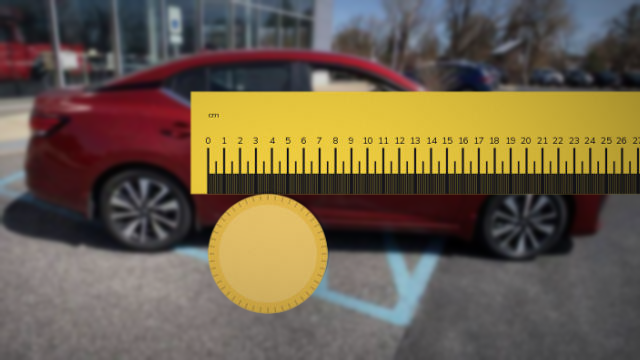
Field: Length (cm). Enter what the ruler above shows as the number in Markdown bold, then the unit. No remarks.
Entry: **7.5** cm
